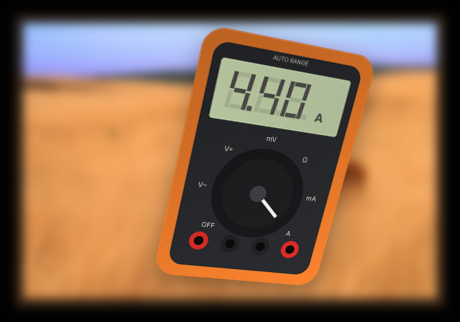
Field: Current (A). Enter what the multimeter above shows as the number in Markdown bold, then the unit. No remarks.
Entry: **4.40** A
